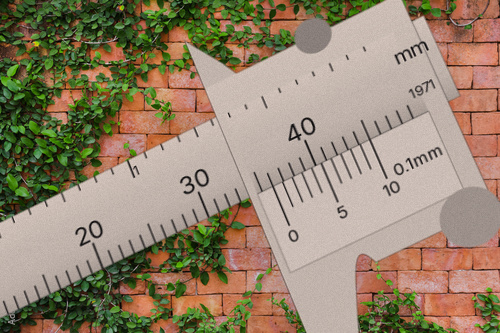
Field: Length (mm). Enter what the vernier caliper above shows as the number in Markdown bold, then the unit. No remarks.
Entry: **36.0** mm
